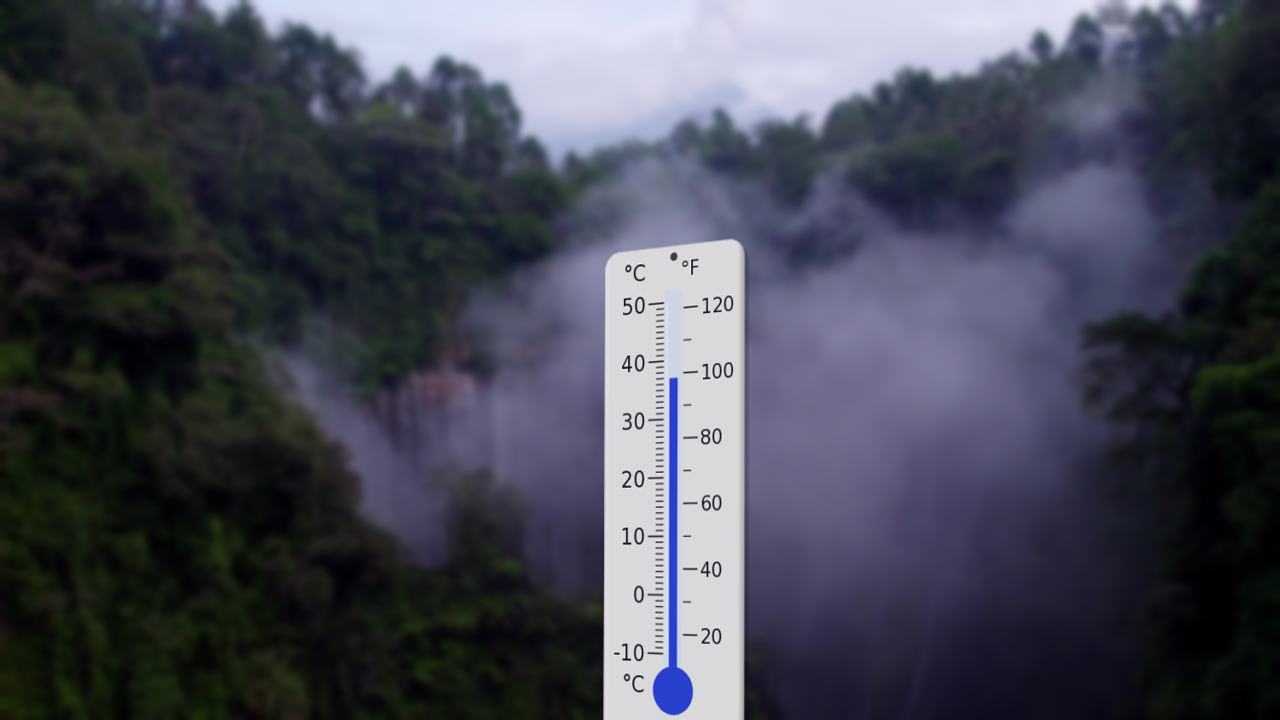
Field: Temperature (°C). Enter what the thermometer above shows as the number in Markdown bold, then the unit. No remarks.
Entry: **37** °C
